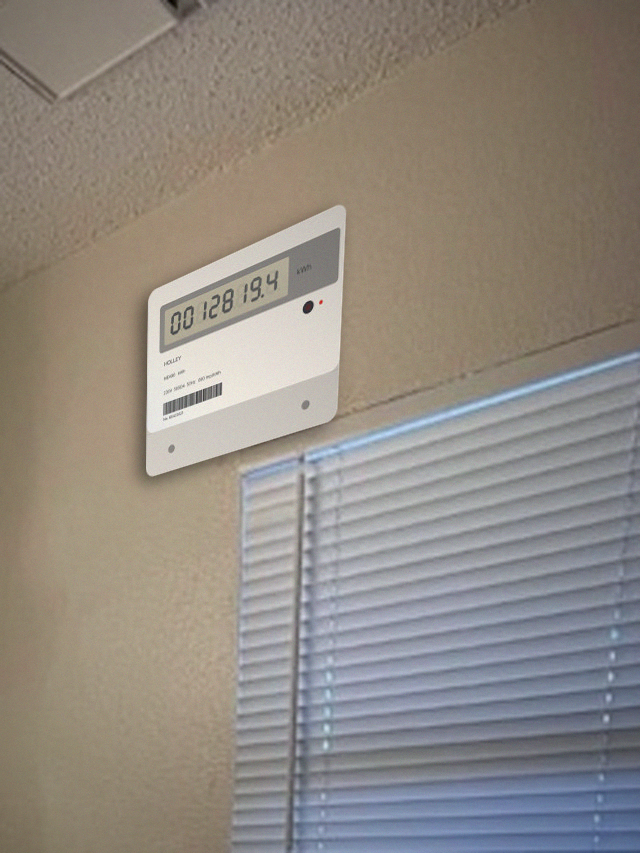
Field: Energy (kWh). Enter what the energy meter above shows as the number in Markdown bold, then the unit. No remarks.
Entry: **12819.4** kWh
